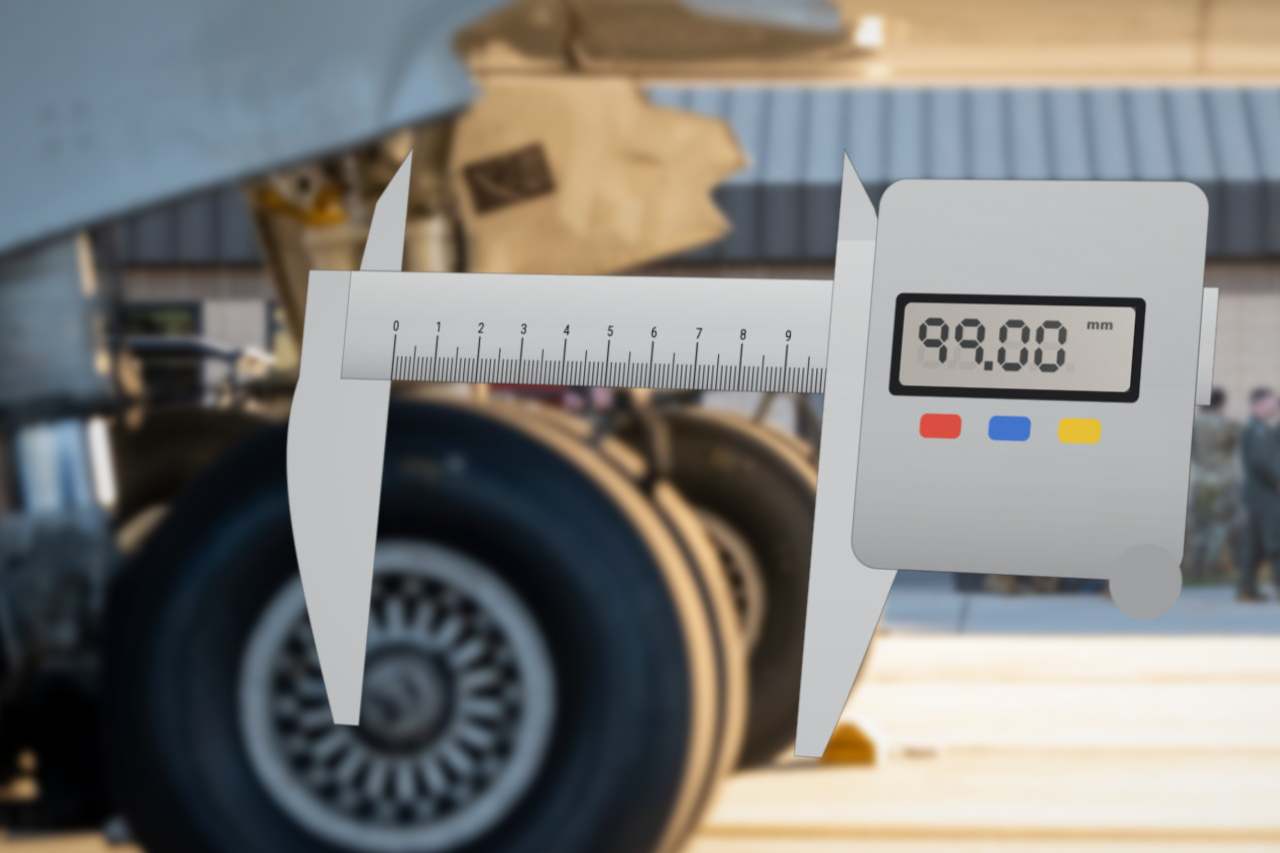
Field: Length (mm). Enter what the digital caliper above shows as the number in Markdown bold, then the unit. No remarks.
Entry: **99.00** mm
